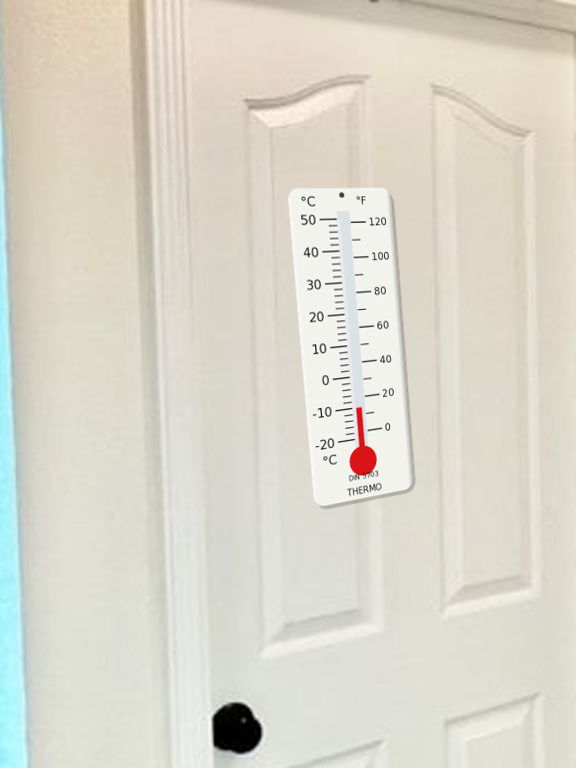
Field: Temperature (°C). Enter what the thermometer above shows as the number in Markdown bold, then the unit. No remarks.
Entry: **-10** °C
